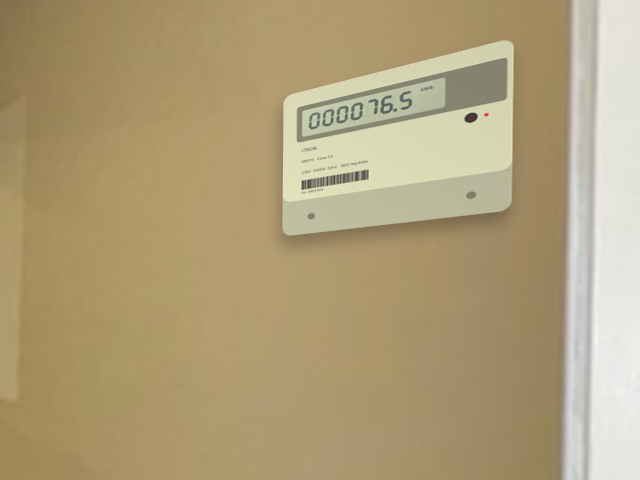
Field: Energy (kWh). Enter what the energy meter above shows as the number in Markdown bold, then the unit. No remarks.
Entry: **76.5** kWh
